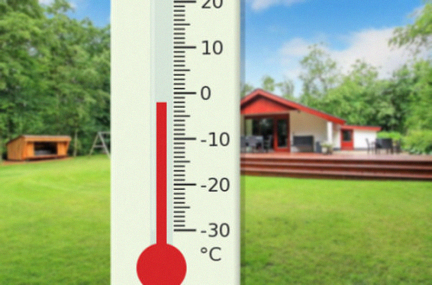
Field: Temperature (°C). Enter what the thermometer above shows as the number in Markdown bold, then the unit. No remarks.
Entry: **-2** °C
